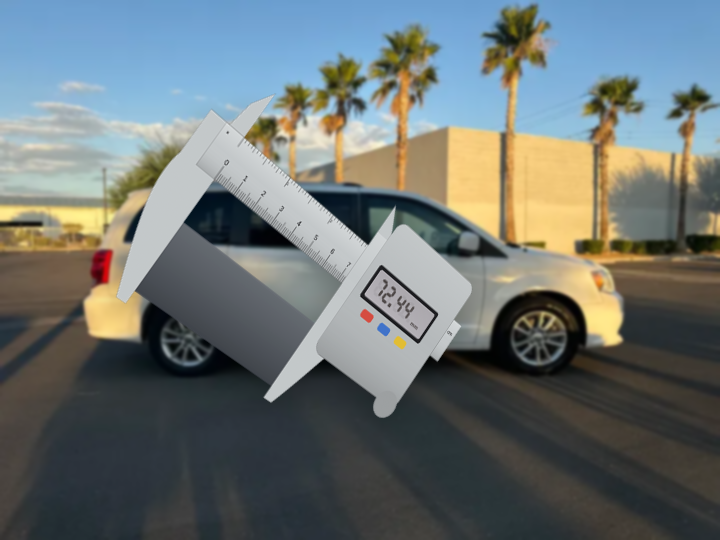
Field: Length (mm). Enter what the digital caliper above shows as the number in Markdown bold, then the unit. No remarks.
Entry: **72.44** mm
